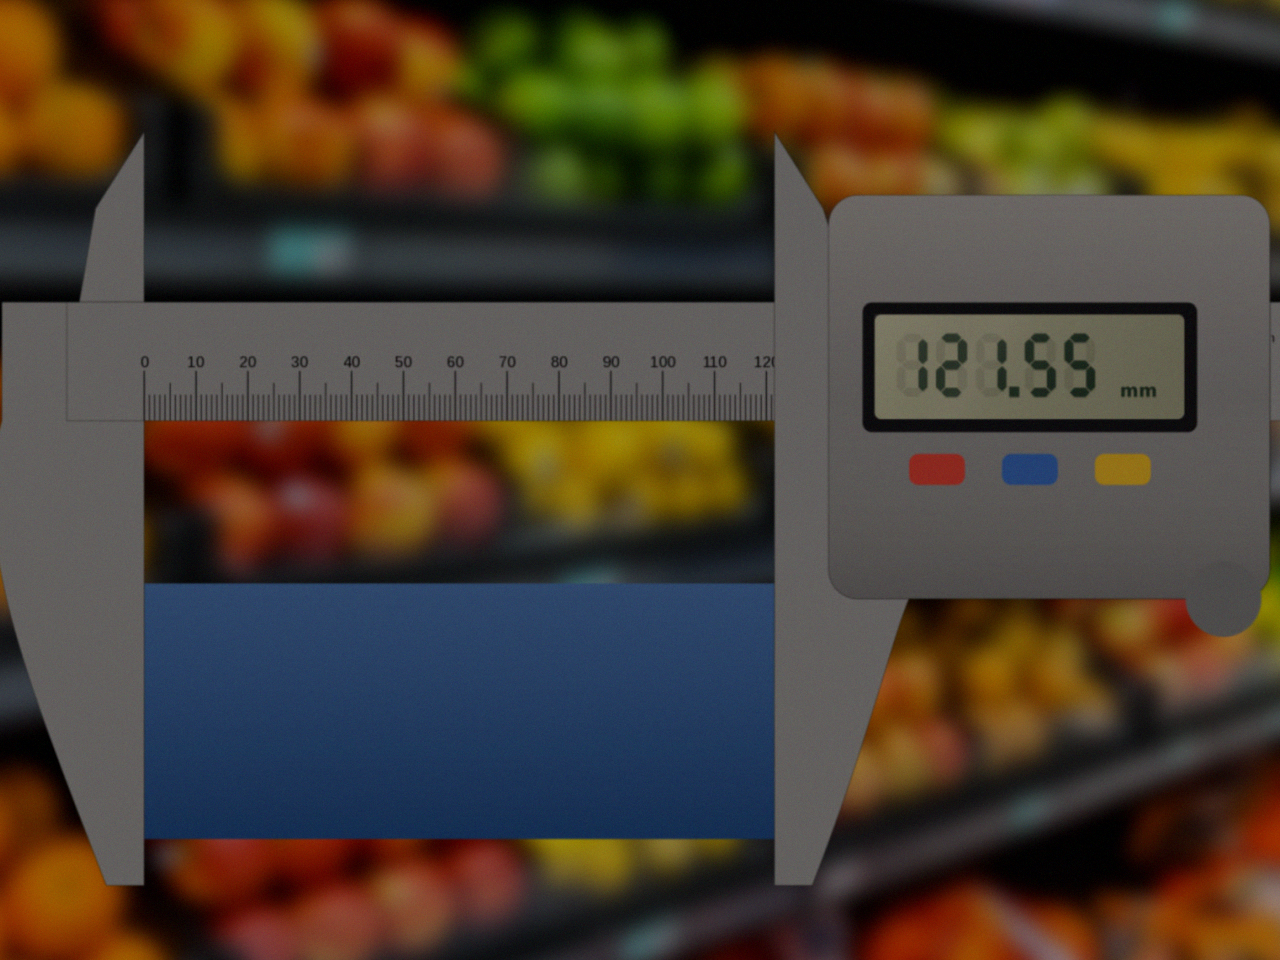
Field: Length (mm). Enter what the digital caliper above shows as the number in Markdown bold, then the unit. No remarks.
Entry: **121.55** mm
